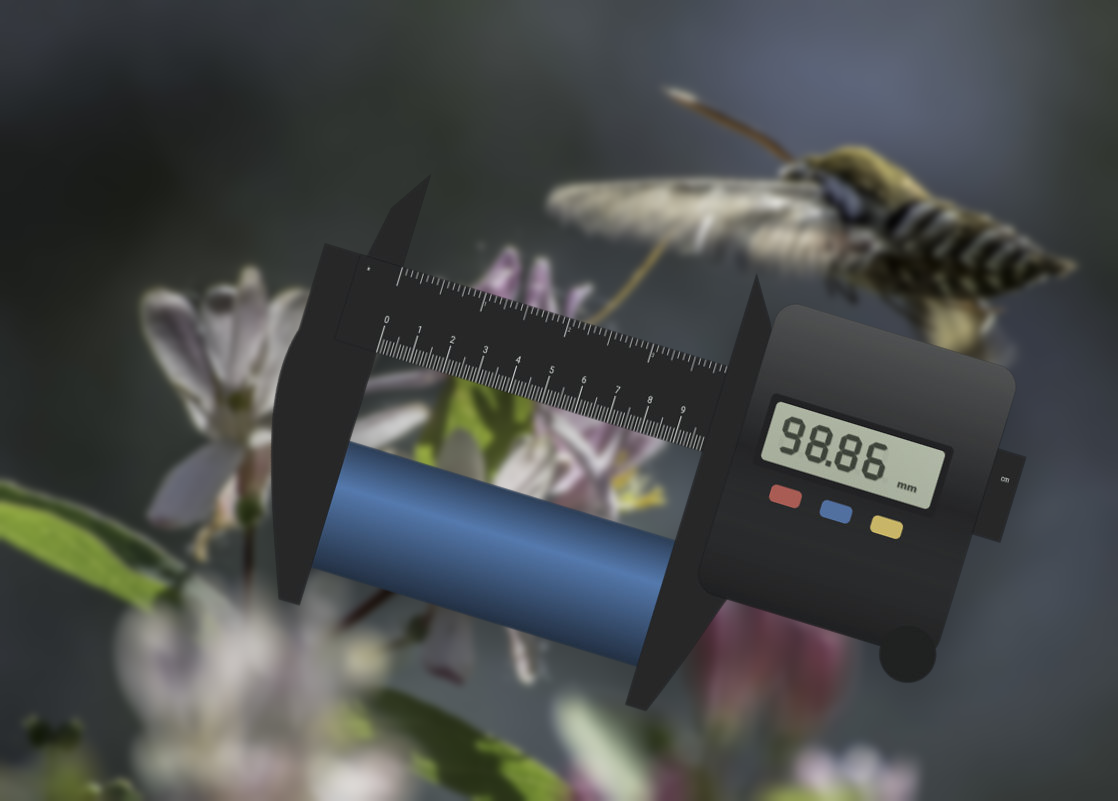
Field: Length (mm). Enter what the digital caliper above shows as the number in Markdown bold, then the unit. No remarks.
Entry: **98.86** mm
